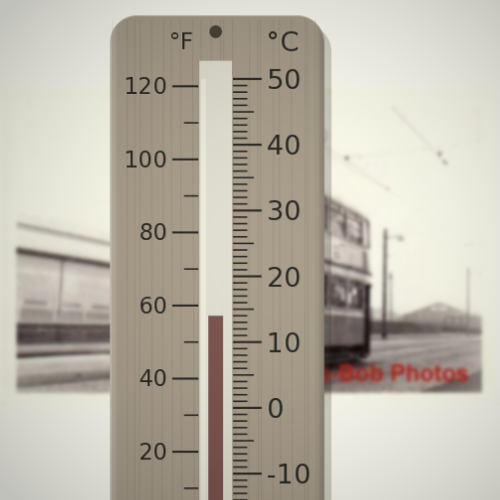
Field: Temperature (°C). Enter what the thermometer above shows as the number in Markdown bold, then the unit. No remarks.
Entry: **14** °C
